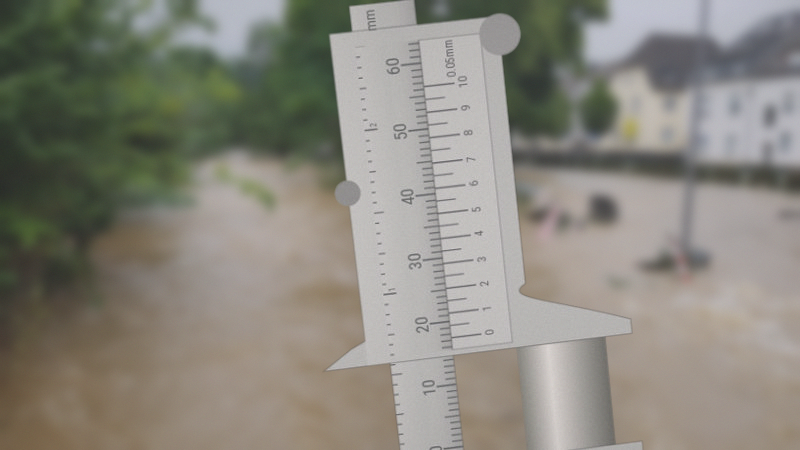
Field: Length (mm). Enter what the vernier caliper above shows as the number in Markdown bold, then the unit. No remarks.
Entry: **17.4** mm
